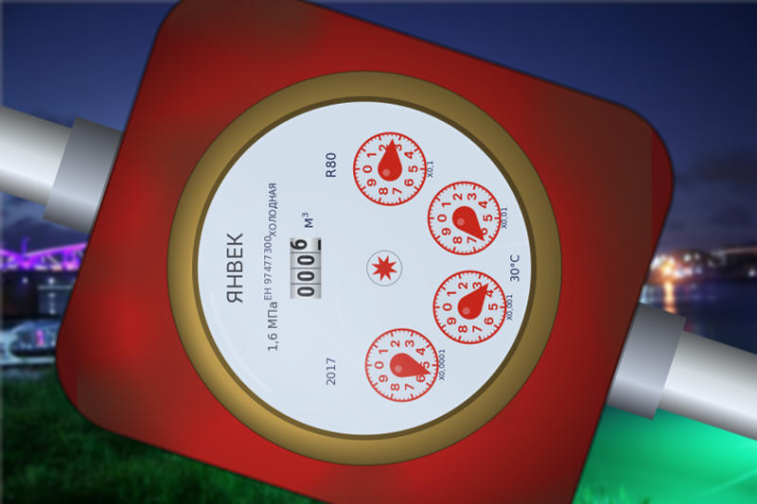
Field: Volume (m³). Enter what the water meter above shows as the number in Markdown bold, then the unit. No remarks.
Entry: **6.2635** m³
